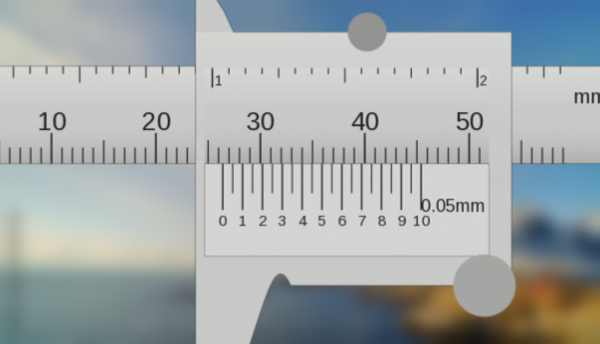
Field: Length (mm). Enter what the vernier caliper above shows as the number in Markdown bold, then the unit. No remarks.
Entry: **26.4** mm
